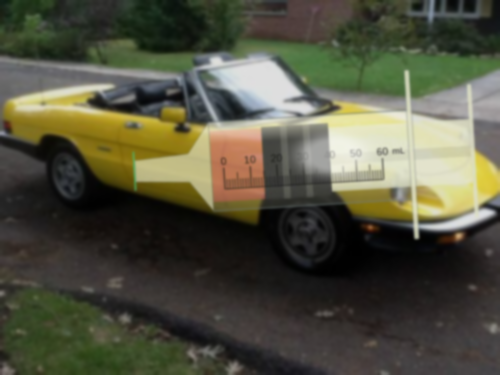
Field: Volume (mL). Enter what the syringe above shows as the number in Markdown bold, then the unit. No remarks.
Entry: **15** mL
